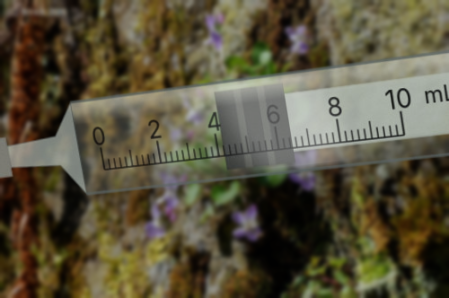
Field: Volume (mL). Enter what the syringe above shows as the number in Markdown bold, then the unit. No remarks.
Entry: **4.2** mL
